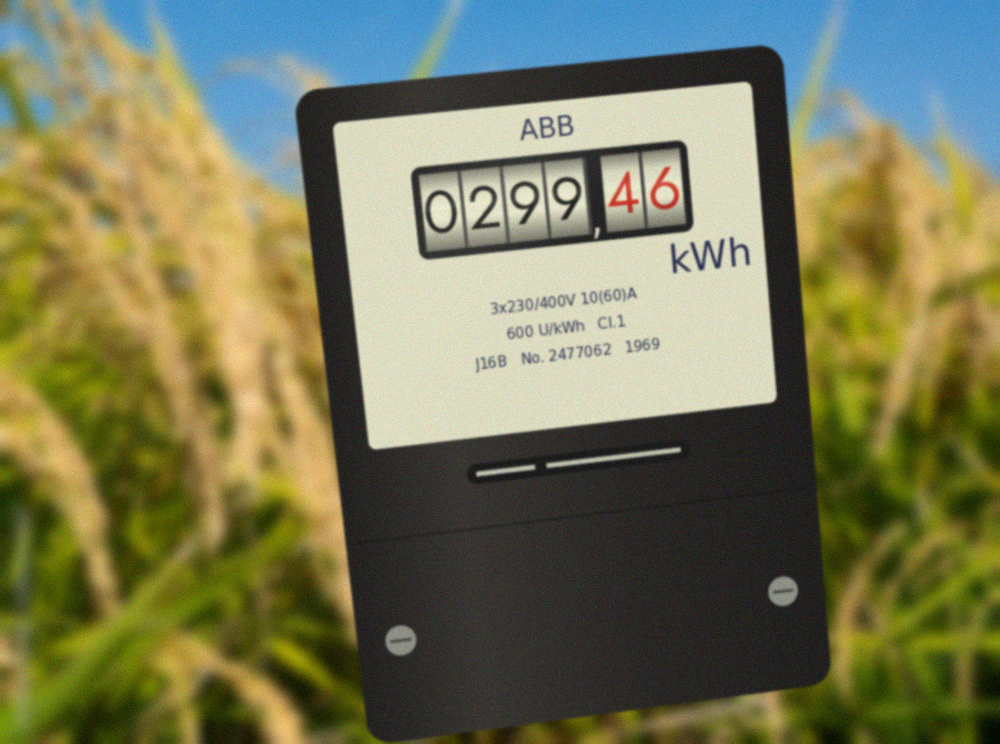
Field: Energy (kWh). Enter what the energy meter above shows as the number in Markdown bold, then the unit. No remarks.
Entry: **299.46** kWh
